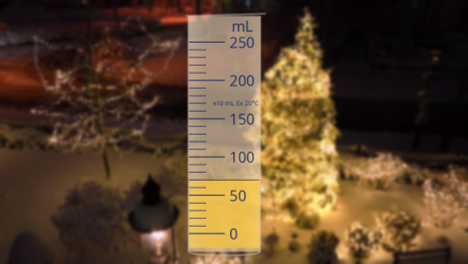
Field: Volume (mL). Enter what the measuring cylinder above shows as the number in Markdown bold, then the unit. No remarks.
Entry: **70** mL
